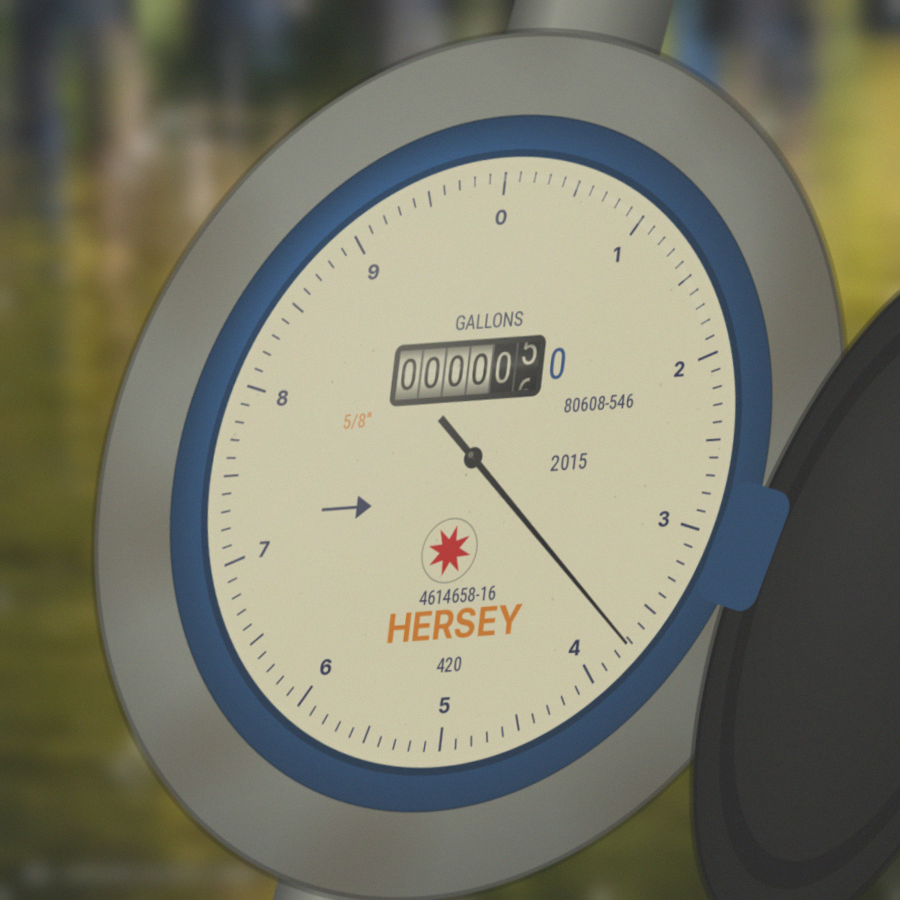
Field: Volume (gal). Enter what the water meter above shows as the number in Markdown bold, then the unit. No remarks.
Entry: **53.7** gal
